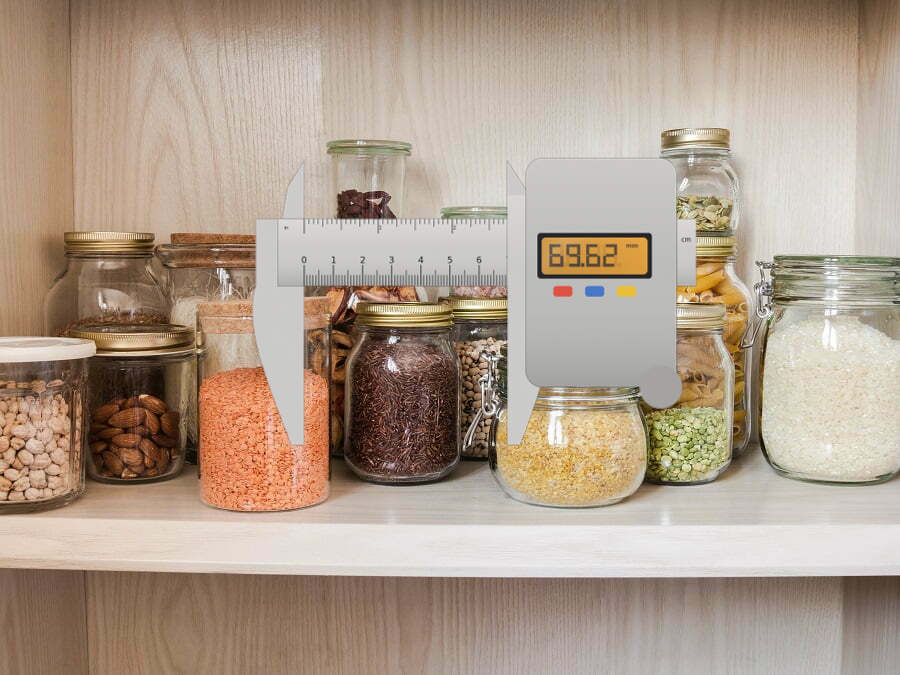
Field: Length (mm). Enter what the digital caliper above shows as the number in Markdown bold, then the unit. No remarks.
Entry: **69.62** mm
